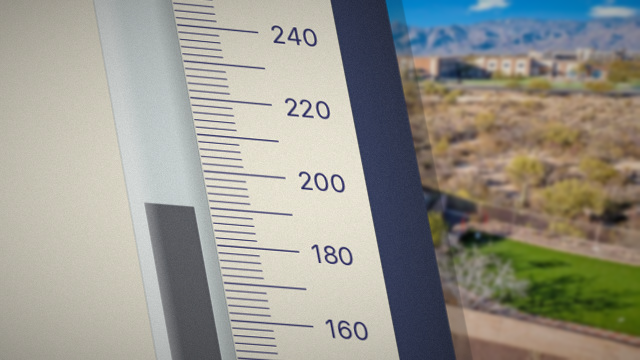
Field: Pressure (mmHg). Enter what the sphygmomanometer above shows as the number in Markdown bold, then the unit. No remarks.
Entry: **190** mmHg
